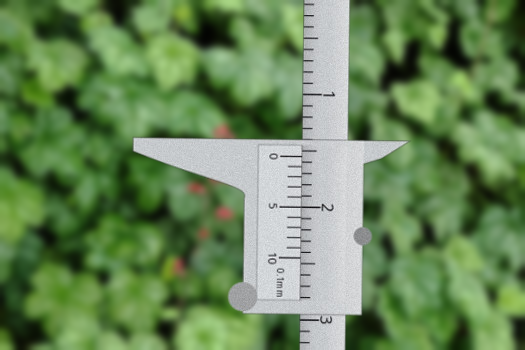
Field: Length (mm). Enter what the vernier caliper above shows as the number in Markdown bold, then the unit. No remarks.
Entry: **15.5** mm
